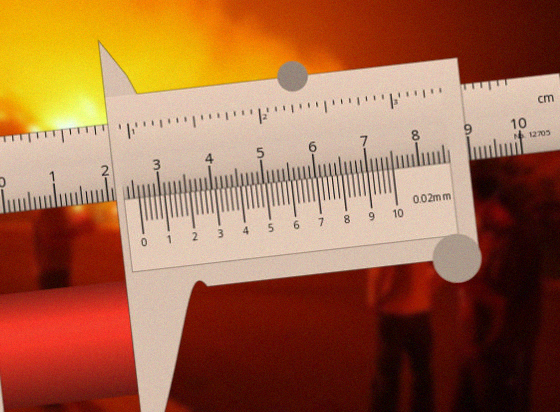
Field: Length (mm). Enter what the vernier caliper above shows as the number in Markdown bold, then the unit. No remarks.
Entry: **26.0** mm
